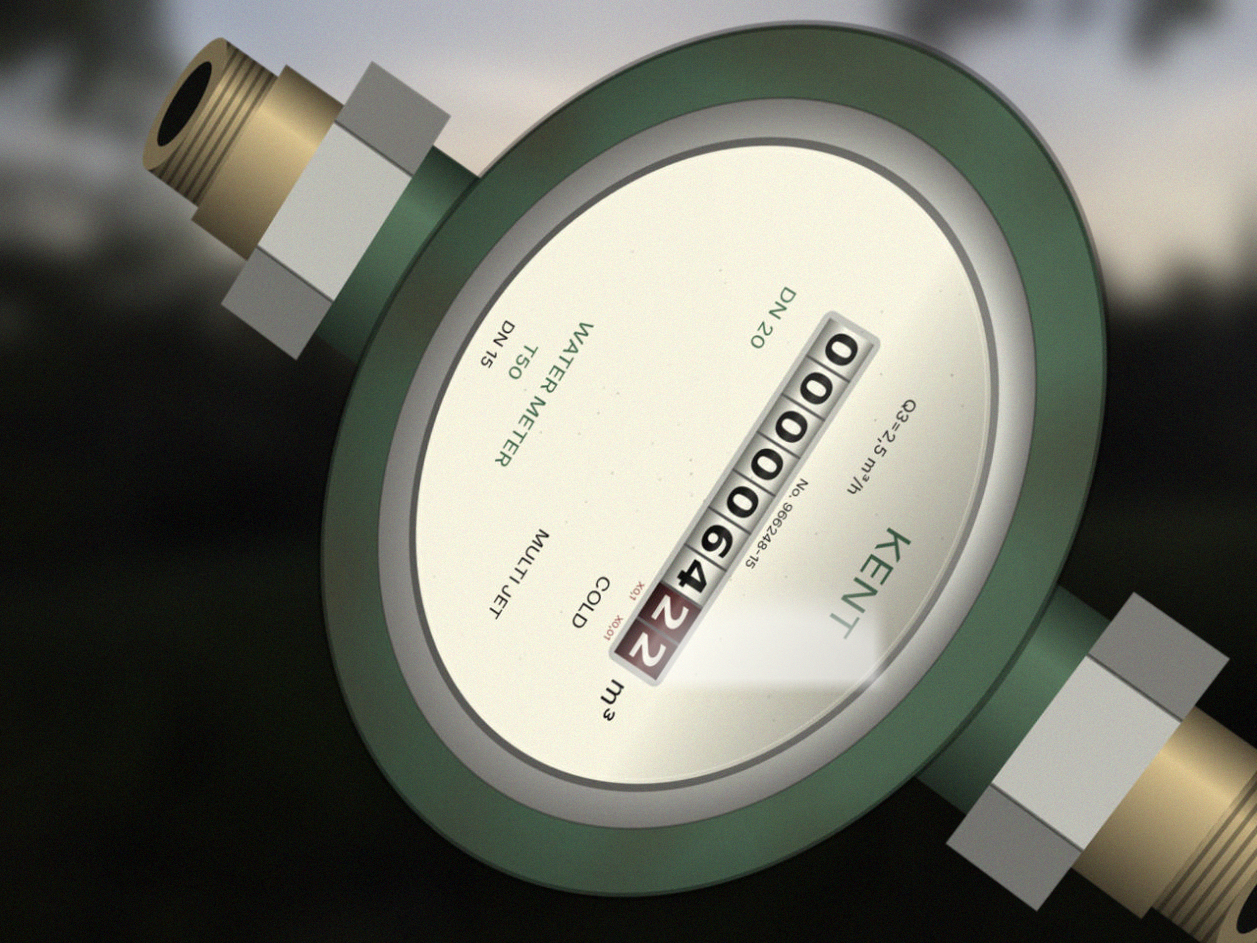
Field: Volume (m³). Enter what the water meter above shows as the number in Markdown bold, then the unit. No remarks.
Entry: **64.22** m³
